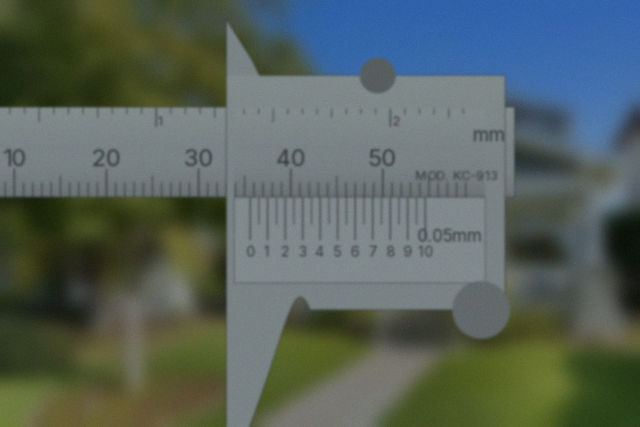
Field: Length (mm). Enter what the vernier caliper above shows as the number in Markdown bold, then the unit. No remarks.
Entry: **35.6** mm
